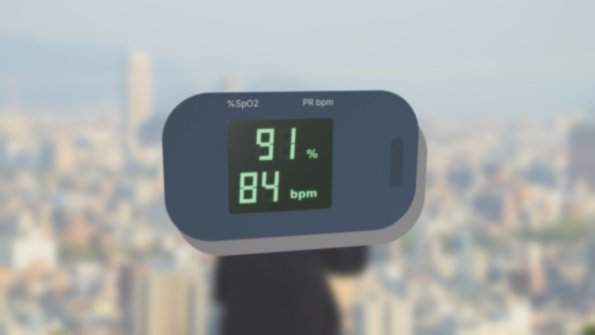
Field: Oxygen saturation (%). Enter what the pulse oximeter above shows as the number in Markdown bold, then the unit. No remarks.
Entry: **91** %
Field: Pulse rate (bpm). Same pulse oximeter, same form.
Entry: **84** bpm
